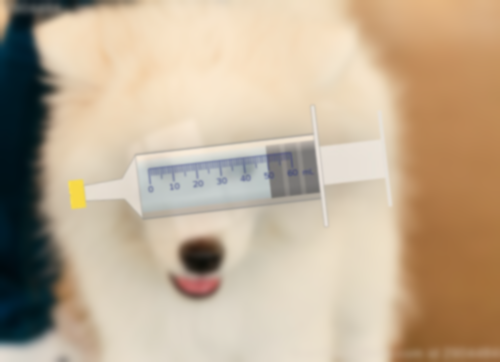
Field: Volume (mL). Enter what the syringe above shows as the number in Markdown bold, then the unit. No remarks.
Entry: **50** mL
